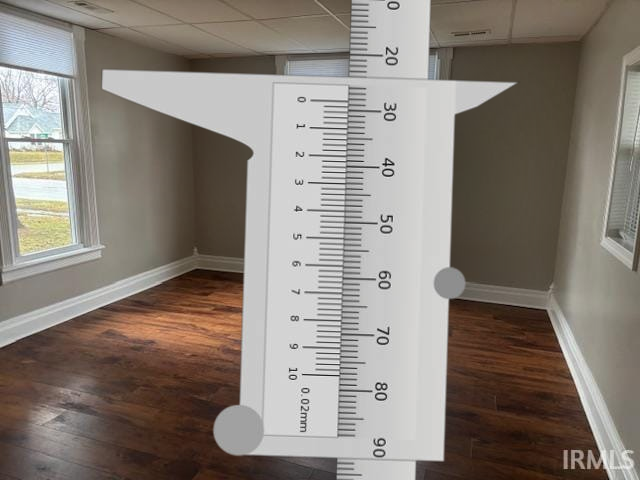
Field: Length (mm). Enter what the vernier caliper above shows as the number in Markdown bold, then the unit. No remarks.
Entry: **28.4** mm
